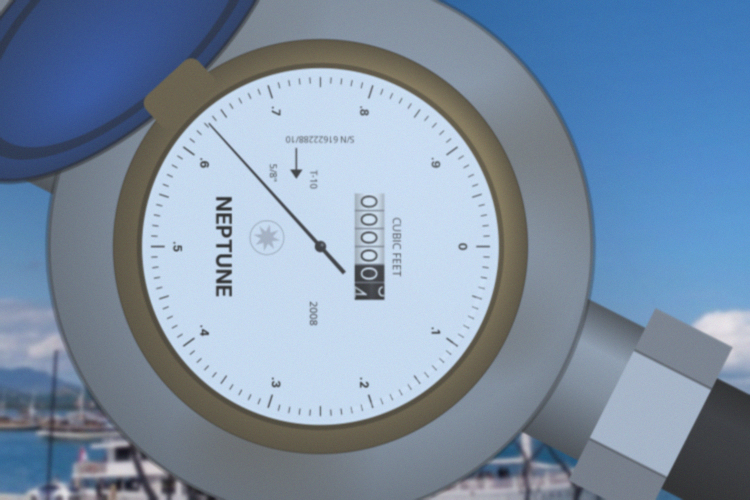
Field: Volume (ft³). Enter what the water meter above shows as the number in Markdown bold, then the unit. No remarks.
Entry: **3.63** ft³
